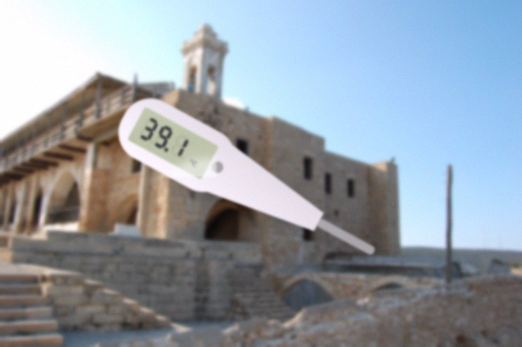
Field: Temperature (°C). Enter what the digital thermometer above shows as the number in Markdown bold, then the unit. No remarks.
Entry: **39.1** °C
